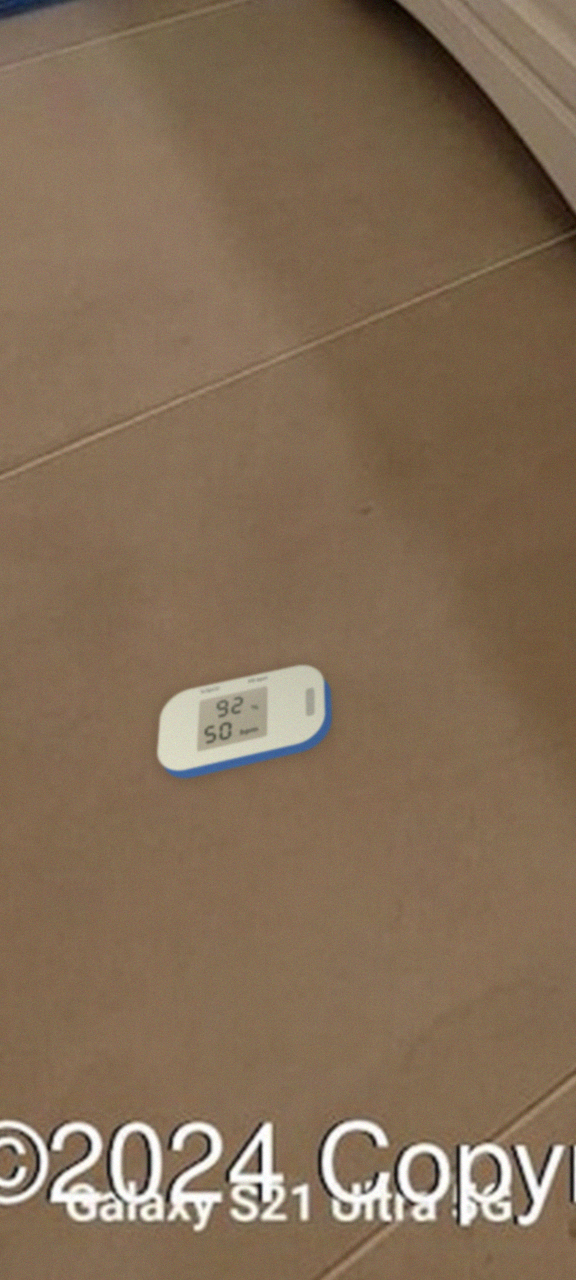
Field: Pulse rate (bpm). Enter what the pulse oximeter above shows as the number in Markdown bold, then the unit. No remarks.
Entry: **50** bpm
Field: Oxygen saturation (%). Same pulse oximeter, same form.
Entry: **92** %
